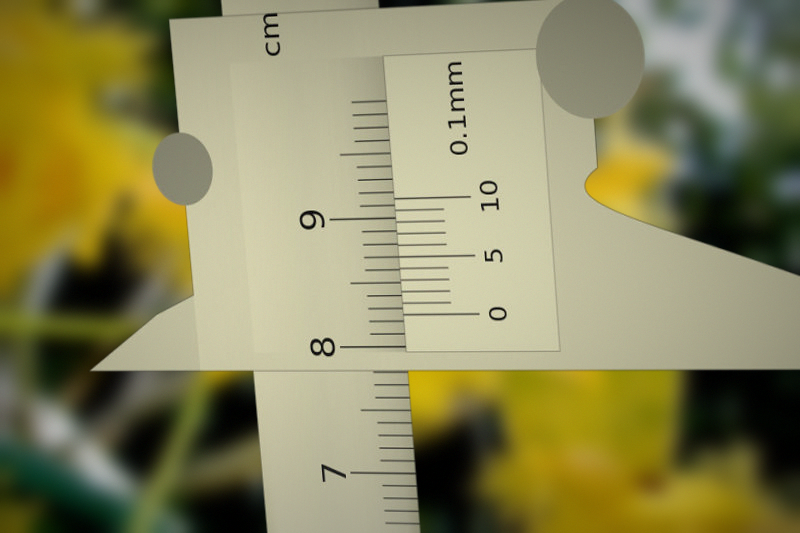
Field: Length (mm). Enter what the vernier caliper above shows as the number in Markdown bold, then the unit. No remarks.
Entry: **82.5** mm
